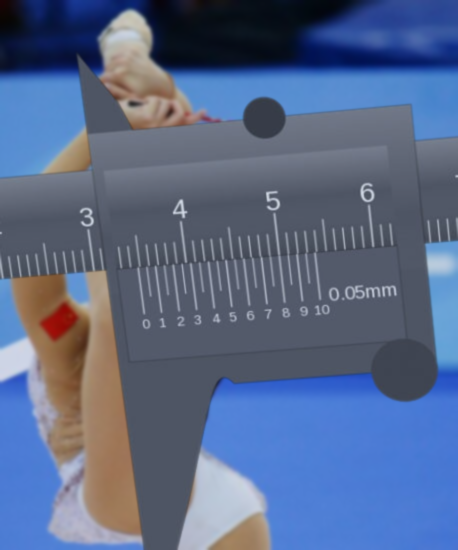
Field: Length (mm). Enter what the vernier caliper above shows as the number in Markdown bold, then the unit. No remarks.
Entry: **34.8** mm
